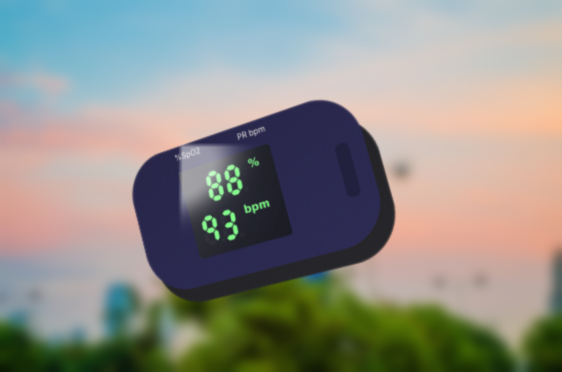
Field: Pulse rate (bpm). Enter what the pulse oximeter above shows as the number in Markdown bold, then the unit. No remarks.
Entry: **93** bpm
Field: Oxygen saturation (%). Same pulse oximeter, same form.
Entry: **88** %
